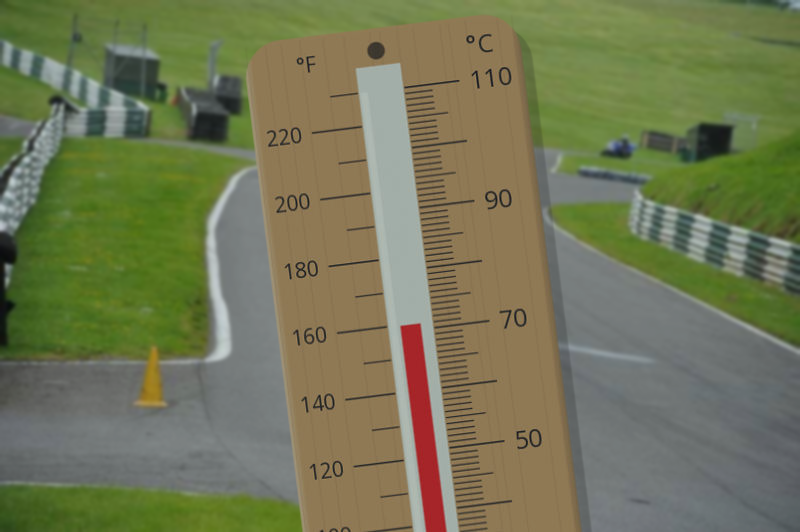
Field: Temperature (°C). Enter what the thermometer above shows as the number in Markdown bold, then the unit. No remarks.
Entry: **71** °C
